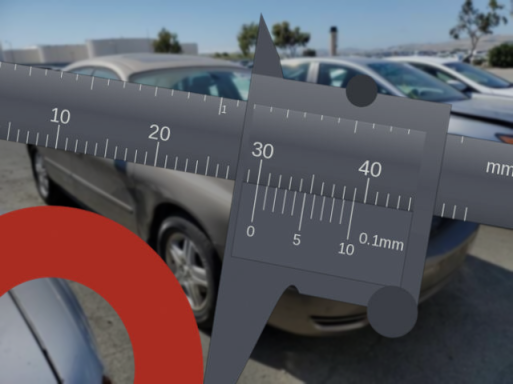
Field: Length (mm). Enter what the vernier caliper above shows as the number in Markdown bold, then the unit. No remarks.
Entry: **30.0** mm
